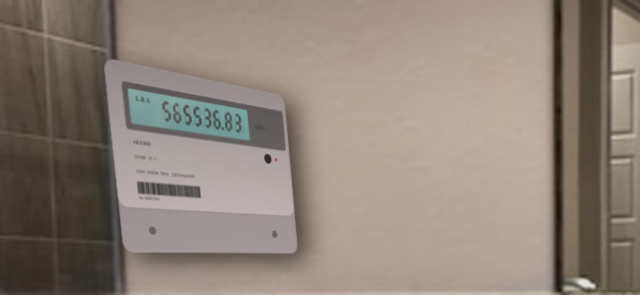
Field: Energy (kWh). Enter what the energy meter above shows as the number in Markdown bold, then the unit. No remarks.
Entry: **565536.83** kWh
